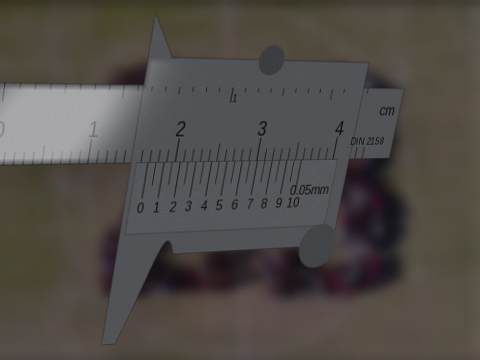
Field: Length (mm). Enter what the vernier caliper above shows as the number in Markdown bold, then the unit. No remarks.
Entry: **16.8** mm
